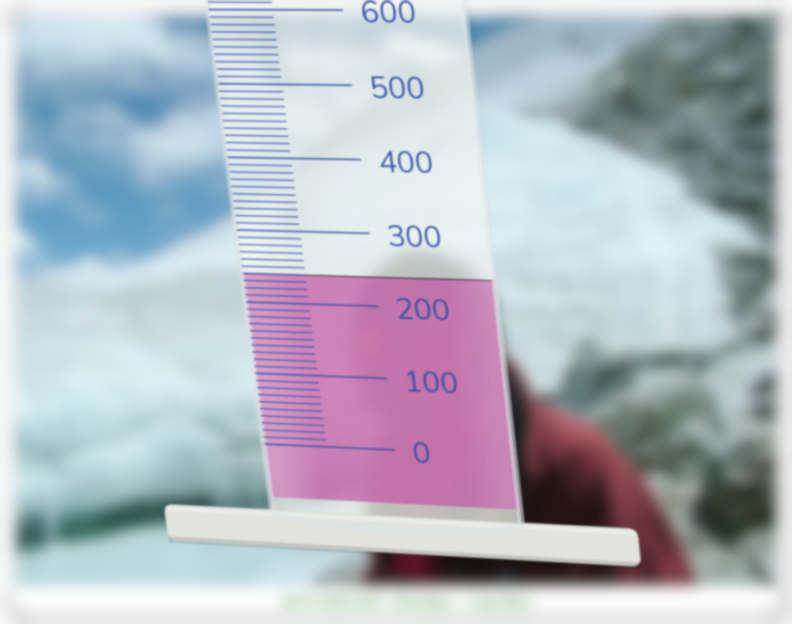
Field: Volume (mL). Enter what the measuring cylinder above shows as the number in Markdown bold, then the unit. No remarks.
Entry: **240** mL
